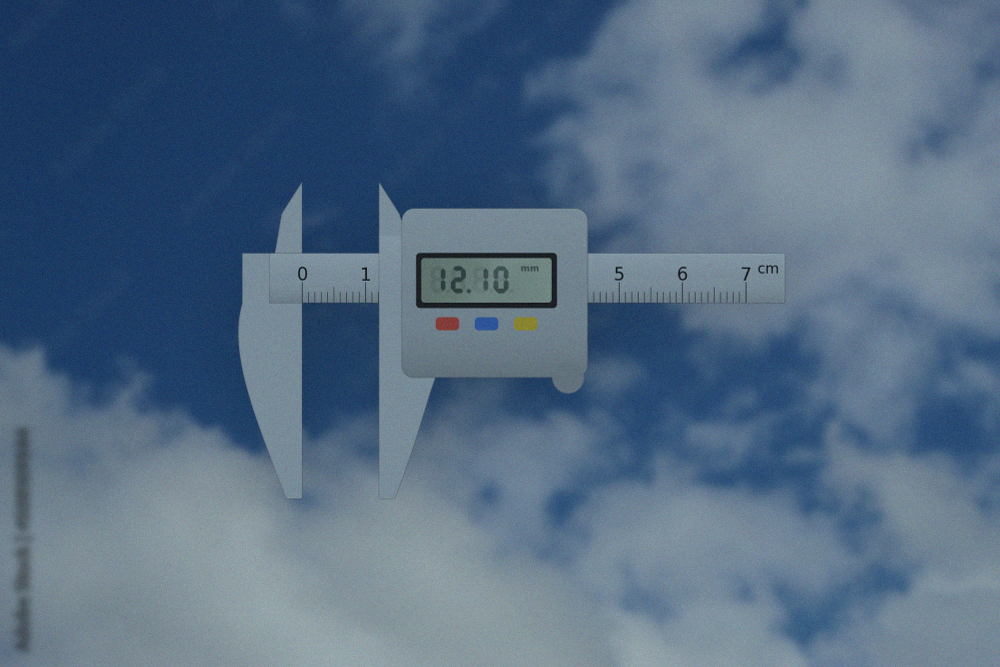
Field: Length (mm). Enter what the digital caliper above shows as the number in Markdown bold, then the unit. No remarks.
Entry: **12.10** mm
